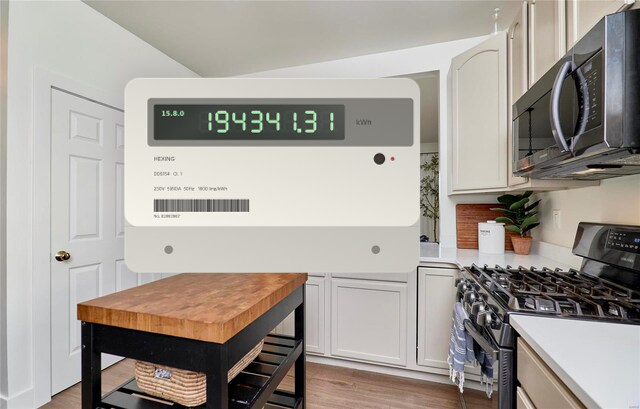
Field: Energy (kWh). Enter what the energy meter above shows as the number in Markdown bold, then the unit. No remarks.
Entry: **194341.31** kWh
